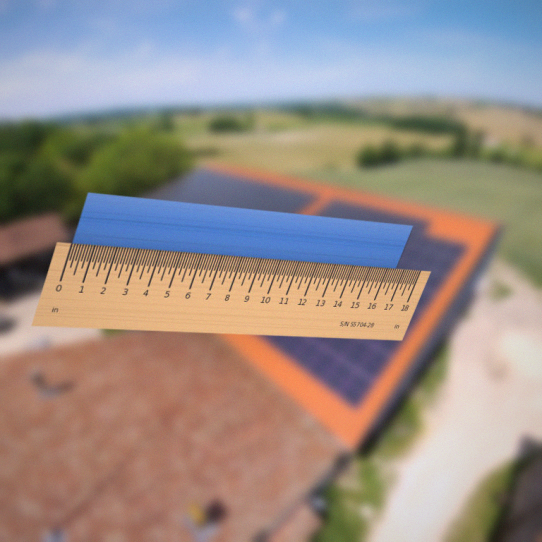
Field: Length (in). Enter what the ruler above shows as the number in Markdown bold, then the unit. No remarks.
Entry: **16.5** in
